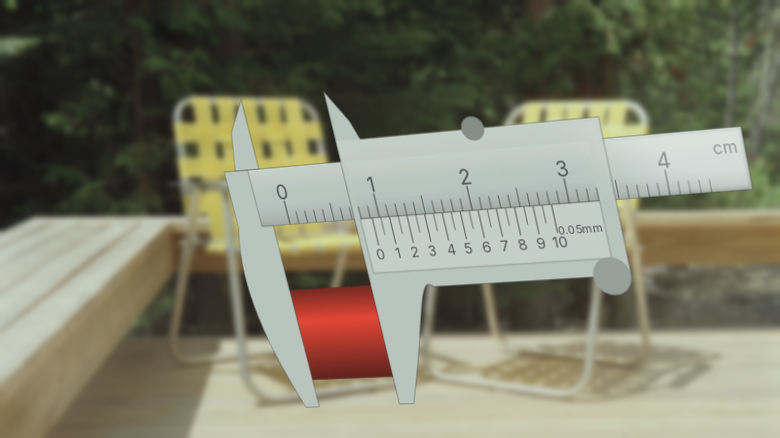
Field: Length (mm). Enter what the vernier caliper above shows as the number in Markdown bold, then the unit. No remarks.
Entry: **9.2** mm
